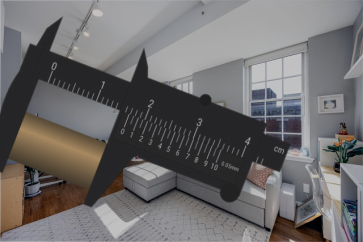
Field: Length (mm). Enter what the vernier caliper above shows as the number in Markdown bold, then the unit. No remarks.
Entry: **16.8** mm
